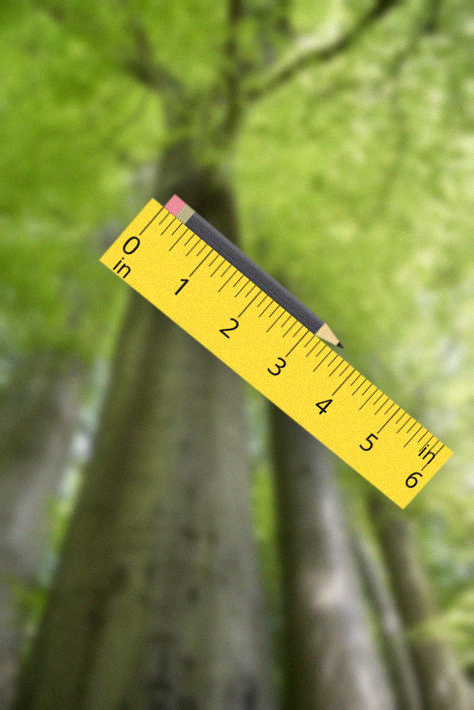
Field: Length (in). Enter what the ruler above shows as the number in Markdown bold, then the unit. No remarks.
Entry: **3.625** in
